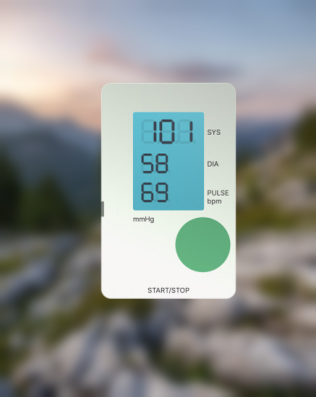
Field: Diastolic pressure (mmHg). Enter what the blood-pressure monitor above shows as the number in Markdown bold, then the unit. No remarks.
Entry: **58** mmHg
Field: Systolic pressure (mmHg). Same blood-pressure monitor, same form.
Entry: **101** mmHg
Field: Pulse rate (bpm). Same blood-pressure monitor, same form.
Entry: **69** bpm
